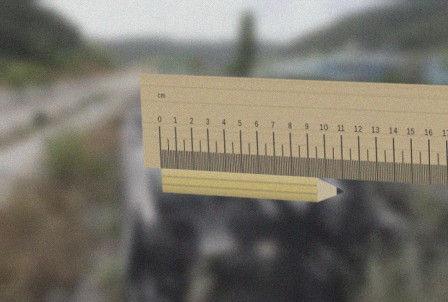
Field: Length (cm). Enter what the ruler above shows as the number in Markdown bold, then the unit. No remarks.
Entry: **11** cm
